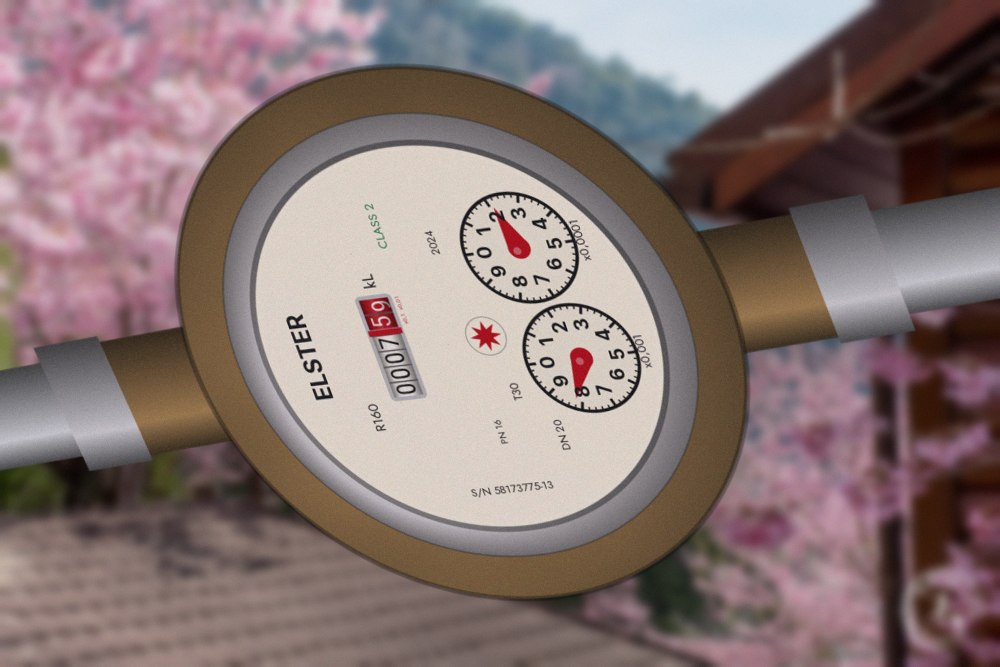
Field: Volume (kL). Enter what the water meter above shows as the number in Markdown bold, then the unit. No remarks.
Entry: **7.5882** kL
